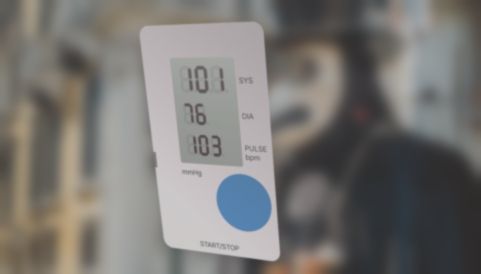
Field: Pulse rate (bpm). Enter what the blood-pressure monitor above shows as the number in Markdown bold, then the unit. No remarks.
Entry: **103** bpm
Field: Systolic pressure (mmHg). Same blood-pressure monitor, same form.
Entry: **101** mmHg
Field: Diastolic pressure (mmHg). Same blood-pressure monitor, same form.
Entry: **76** mmHg
